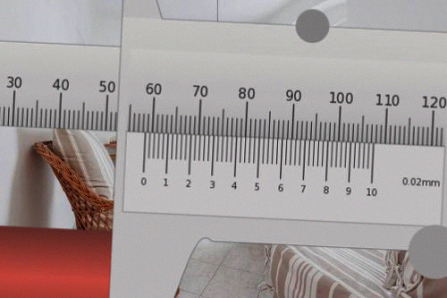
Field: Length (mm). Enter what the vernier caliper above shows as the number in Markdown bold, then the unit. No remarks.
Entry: **58.5** mm
